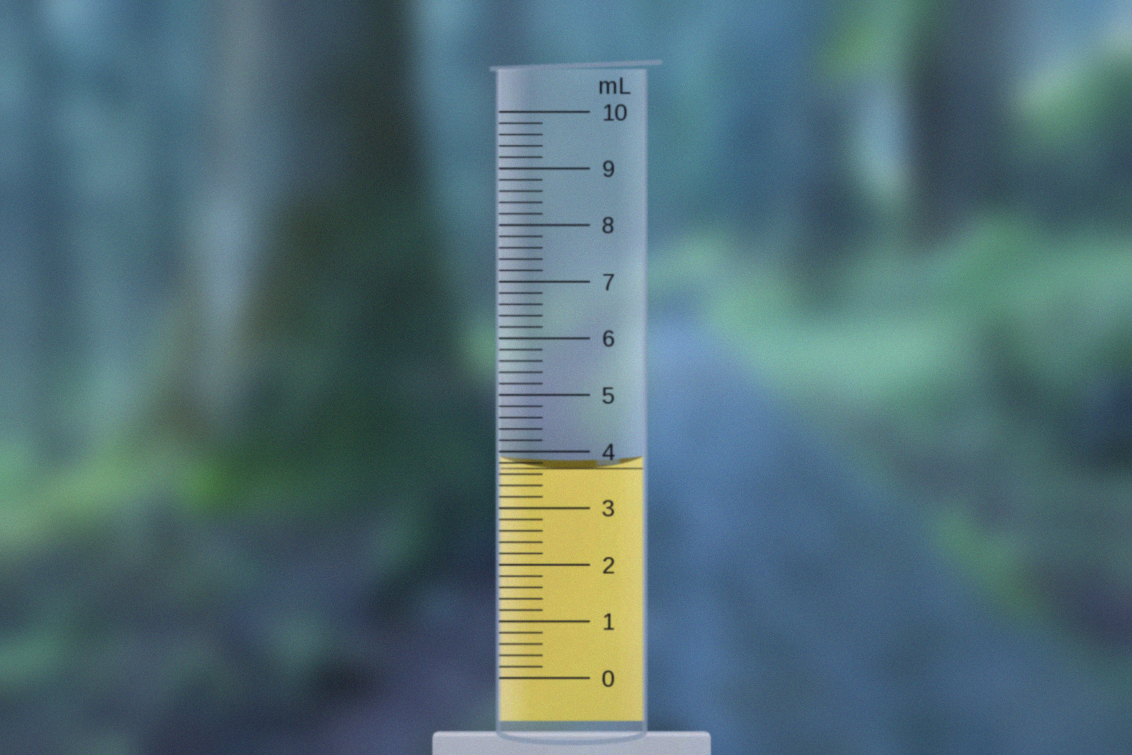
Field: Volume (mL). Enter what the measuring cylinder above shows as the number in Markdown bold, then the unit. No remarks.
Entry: **3.7** mL
